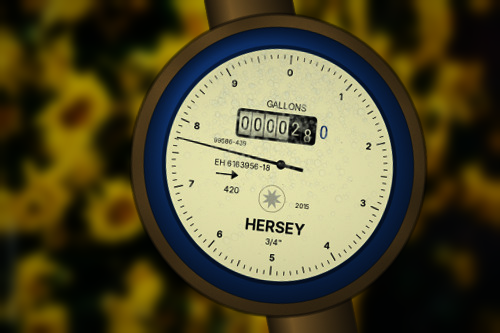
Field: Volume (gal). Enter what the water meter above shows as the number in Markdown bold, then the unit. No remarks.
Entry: **277.7** gal
